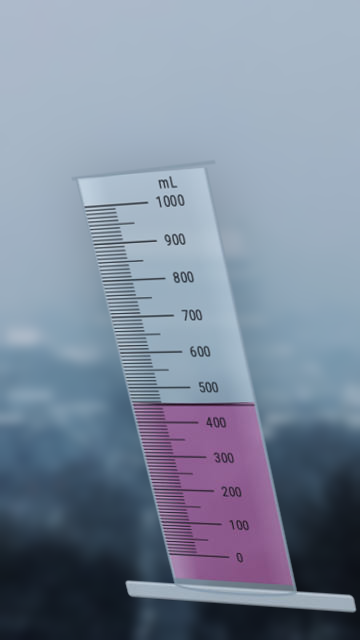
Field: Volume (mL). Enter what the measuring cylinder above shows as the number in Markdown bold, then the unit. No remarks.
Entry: **450** mL
